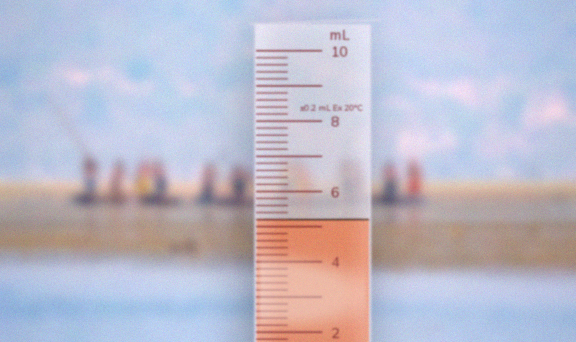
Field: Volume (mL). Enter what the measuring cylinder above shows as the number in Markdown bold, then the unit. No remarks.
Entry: **5.2** mL
